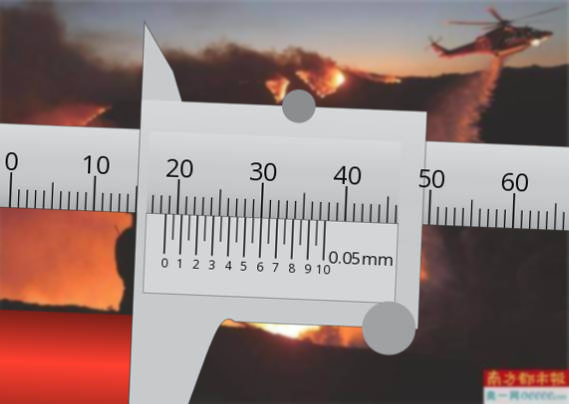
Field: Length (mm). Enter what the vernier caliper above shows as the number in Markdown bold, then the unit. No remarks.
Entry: **18.6** mm
